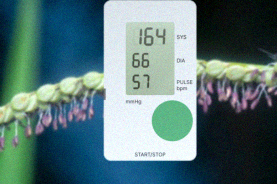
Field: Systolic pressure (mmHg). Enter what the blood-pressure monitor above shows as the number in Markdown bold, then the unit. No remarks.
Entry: **164** mmHg
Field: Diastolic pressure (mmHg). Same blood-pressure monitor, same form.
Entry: **66** mmHg
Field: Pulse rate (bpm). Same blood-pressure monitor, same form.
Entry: **57** bpm
